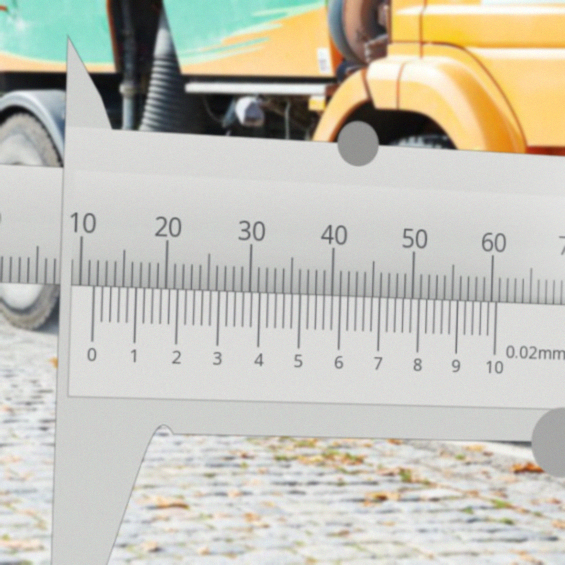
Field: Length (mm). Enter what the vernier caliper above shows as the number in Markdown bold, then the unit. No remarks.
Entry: **11.6** mm
